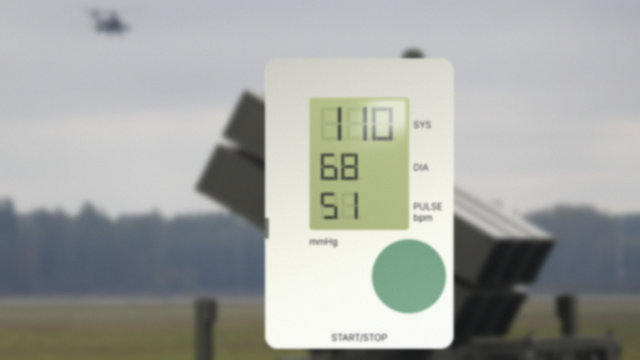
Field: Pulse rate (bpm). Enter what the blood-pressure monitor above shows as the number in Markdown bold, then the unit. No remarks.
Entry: **51** bpm
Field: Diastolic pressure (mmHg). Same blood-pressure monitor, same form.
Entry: **68** mmHg
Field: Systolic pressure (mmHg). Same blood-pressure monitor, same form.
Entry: **110** mmHg
